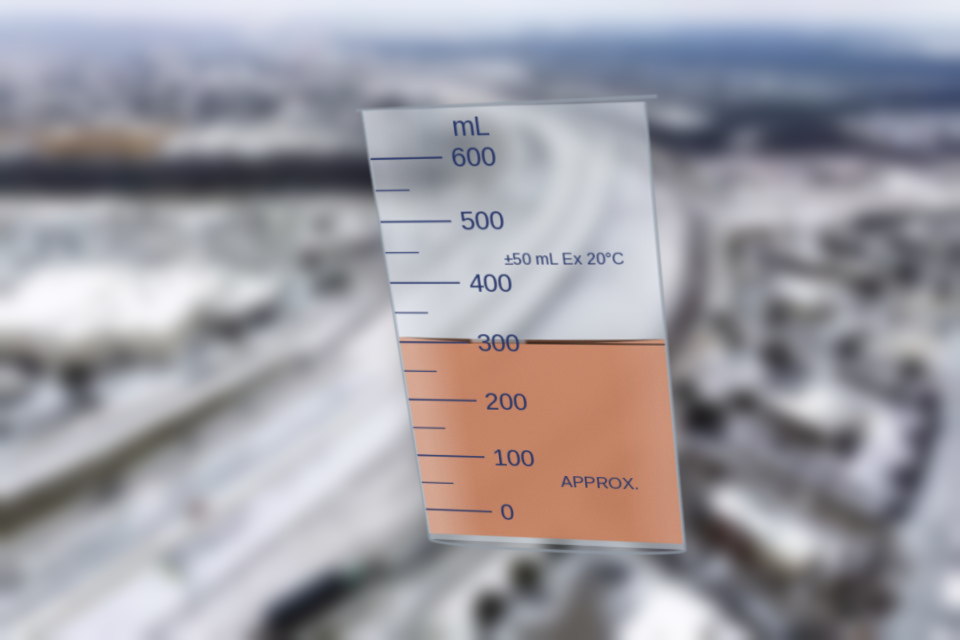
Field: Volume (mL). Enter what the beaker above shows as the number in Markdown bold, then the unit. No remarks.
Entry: **300** mL
